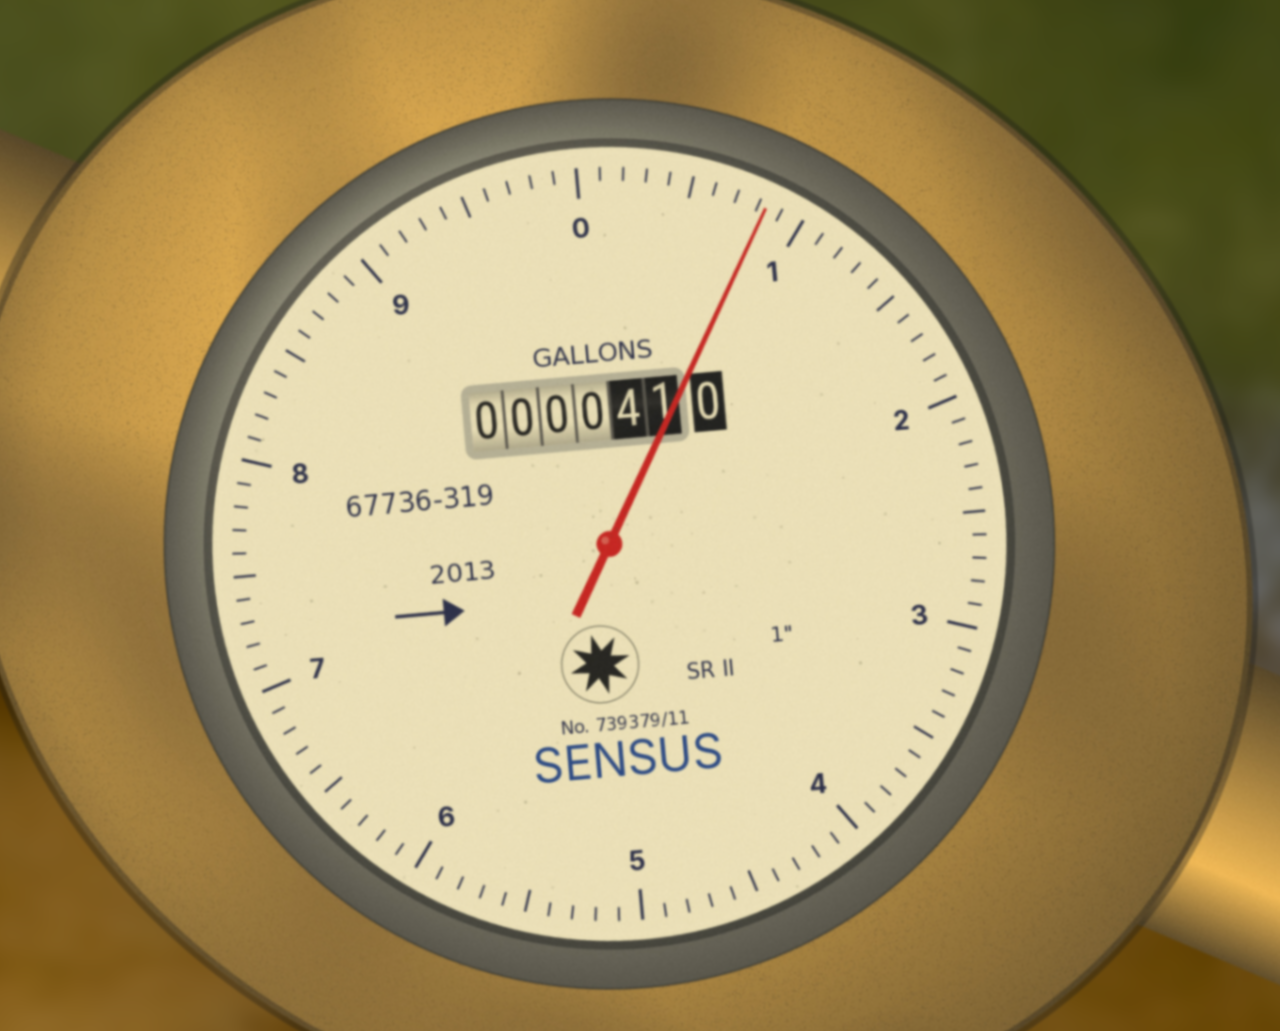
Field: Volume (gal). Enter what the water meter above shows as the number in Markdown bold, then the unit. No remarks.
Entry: **410.8** gal
